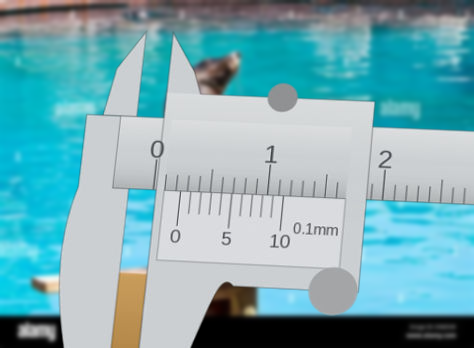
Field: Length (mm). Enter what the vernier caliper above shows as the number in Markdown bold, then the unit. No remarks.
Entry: **2.4** mm
